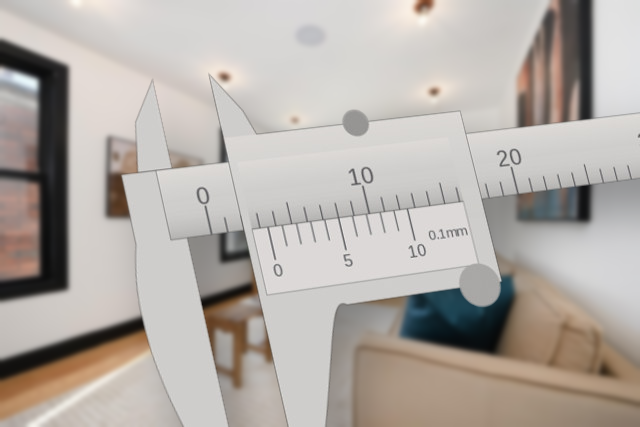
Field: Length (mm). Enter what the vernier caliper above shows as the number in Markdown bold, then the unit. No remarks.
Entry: **3.5** mm
